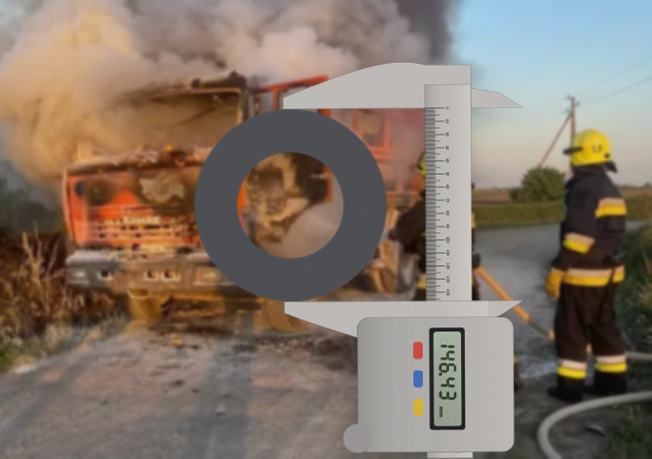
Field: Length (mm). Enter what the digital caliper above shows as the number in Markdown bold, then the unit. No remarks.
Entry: **146.43** mm
